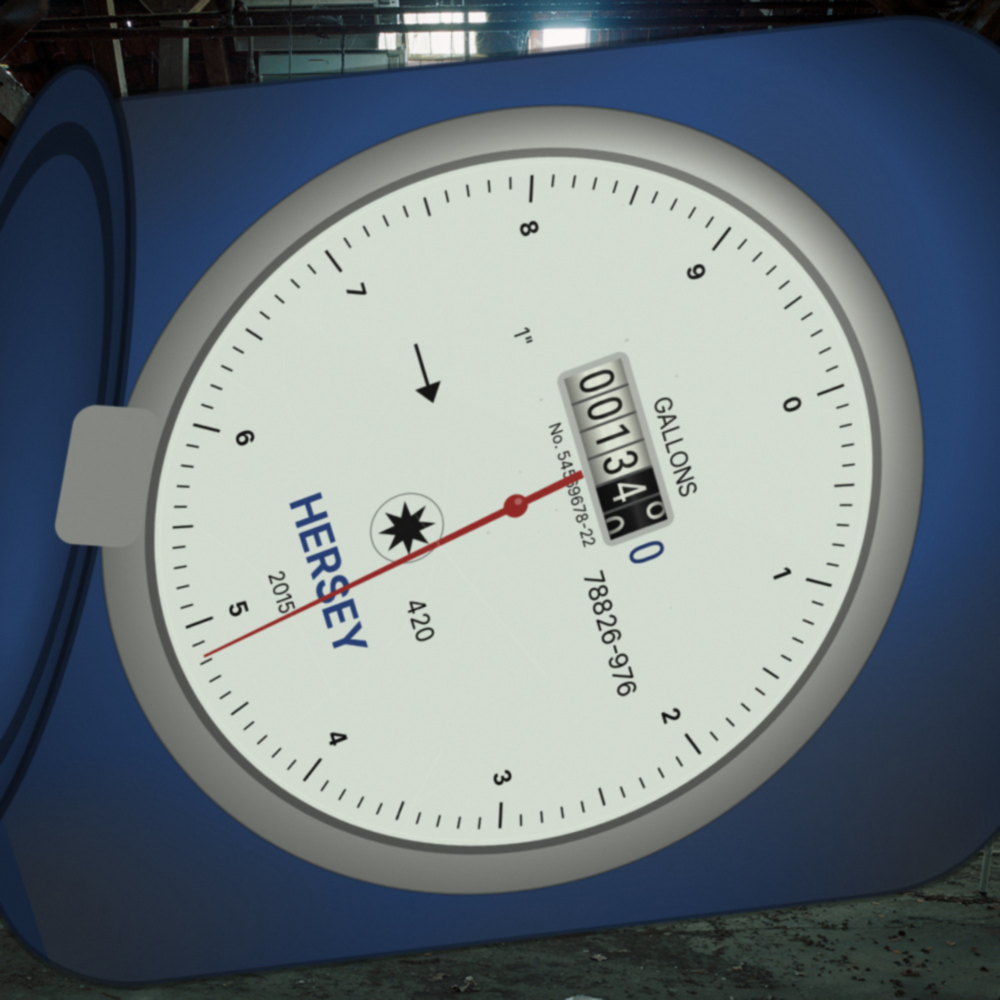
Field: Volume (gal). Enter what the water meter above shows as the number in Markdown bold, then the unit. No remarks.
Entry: **13484.8** gal
